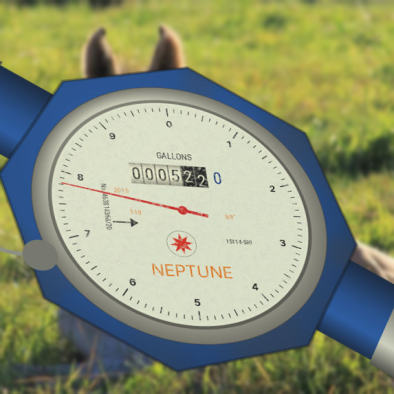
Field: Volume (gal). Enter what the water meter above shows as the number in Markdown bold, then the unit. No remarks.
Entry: **5217.8** gal
